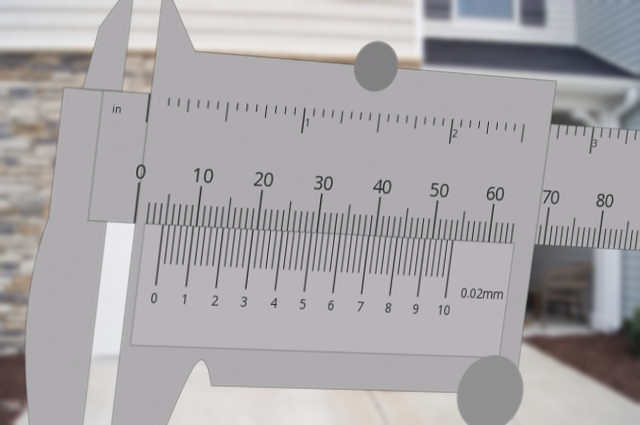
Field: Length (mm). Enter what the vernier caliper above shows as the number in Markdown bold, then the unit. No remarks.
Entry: **4.6** mm
